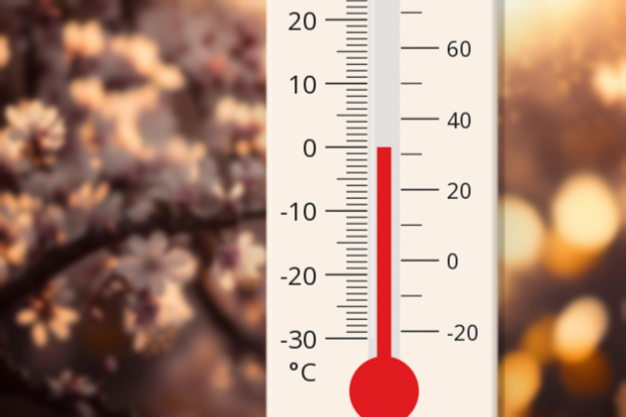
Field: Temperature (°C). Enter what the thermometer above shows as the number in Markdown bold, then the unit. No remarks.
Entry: **0** °C
